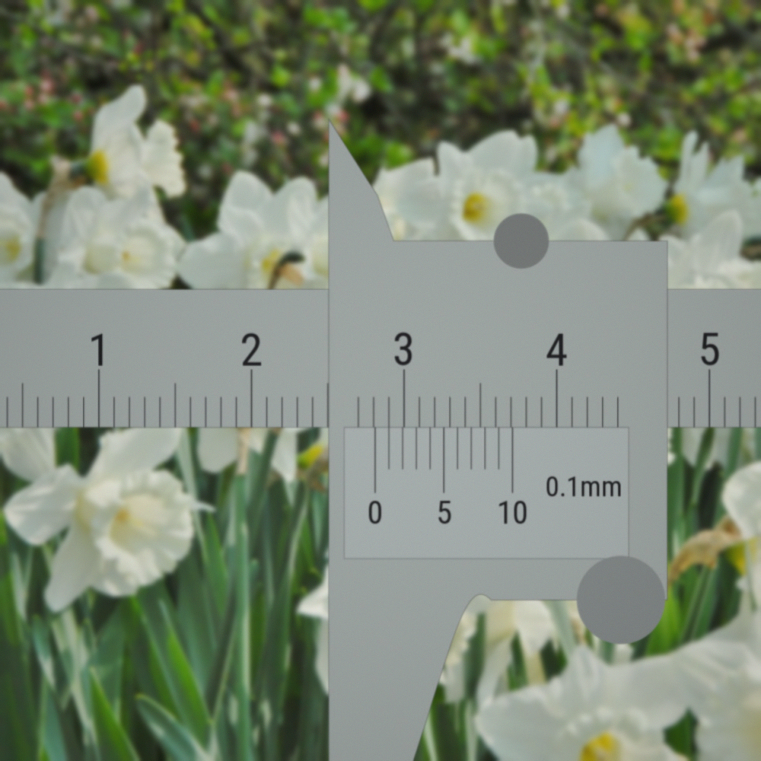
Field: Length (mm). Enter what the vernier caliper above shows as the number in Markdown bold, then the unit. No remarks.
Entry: **28.1** mm
